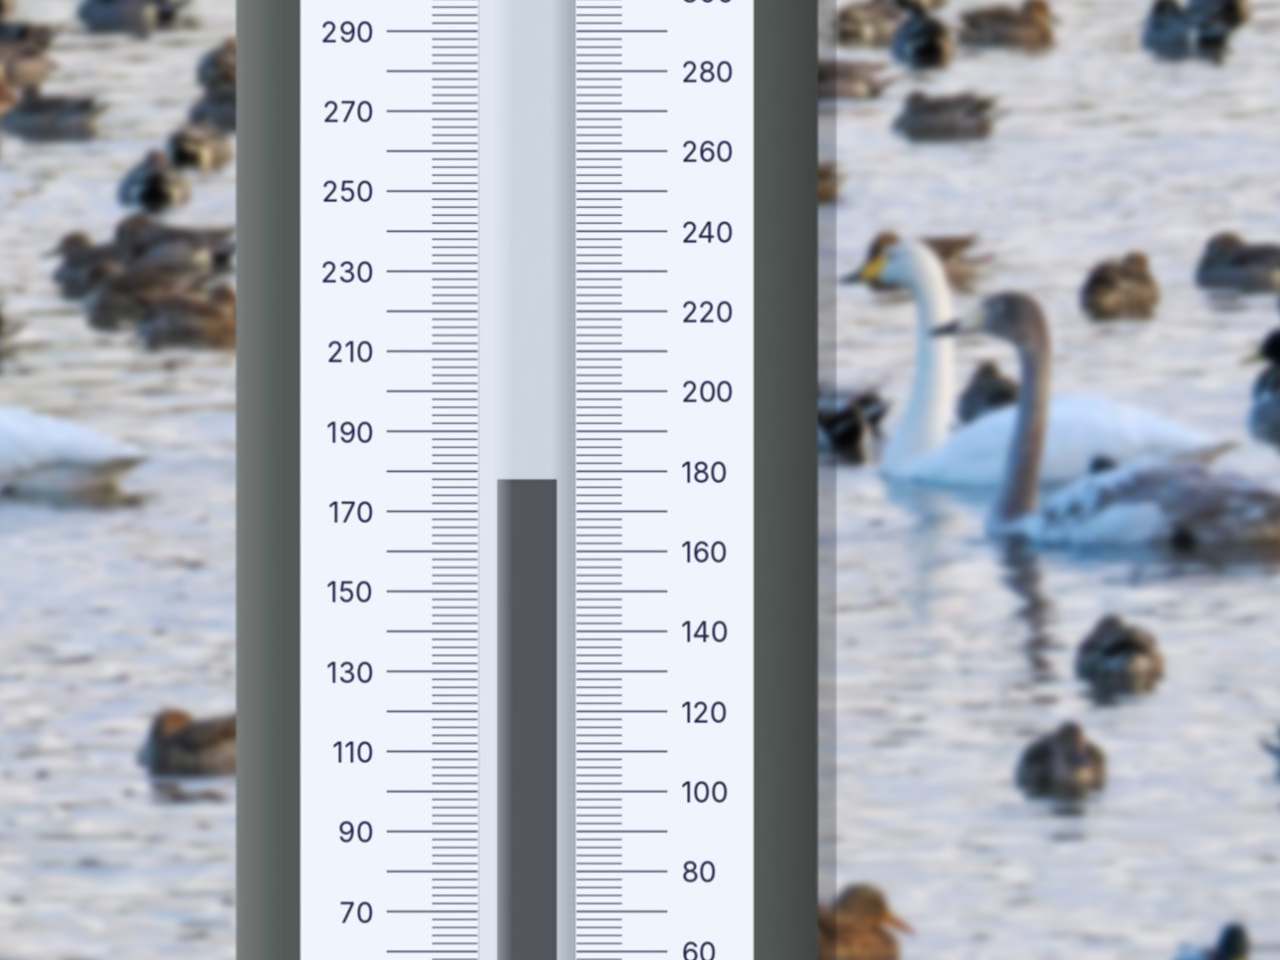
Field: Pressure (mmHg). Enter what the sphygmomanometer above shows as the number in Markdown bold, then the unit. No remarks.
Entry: **178** mmHg
